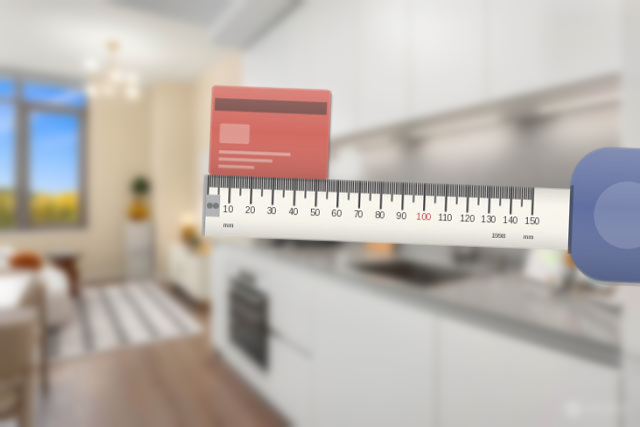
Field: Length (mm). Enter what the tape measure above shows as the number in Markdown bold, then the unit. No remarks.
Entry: **55** mm
